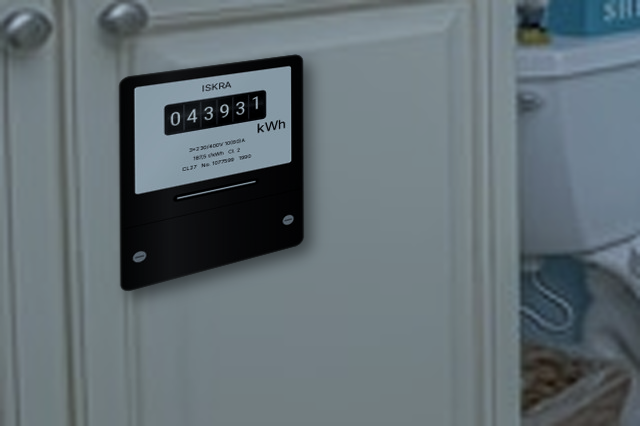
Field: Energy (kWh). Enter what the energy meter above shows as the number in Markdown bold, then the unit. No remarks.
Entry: **43931** kWh
